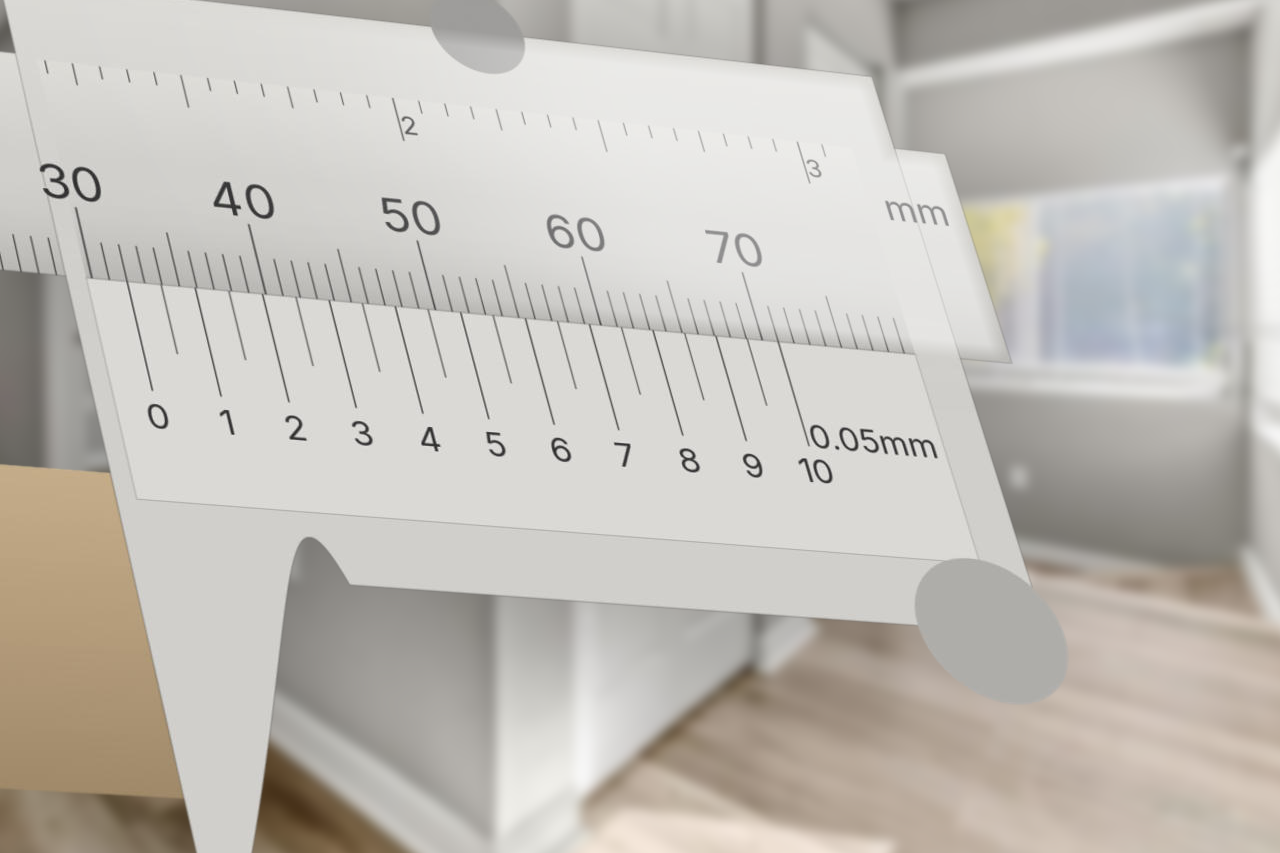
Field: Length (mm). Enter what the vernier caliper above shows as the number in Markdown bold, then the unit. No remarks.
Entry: **32.0** mm
